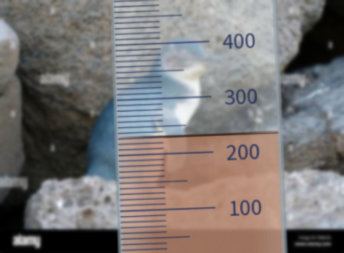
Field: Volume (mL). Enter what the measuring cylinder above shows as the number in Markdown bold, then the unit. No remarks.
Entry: **230** mL
